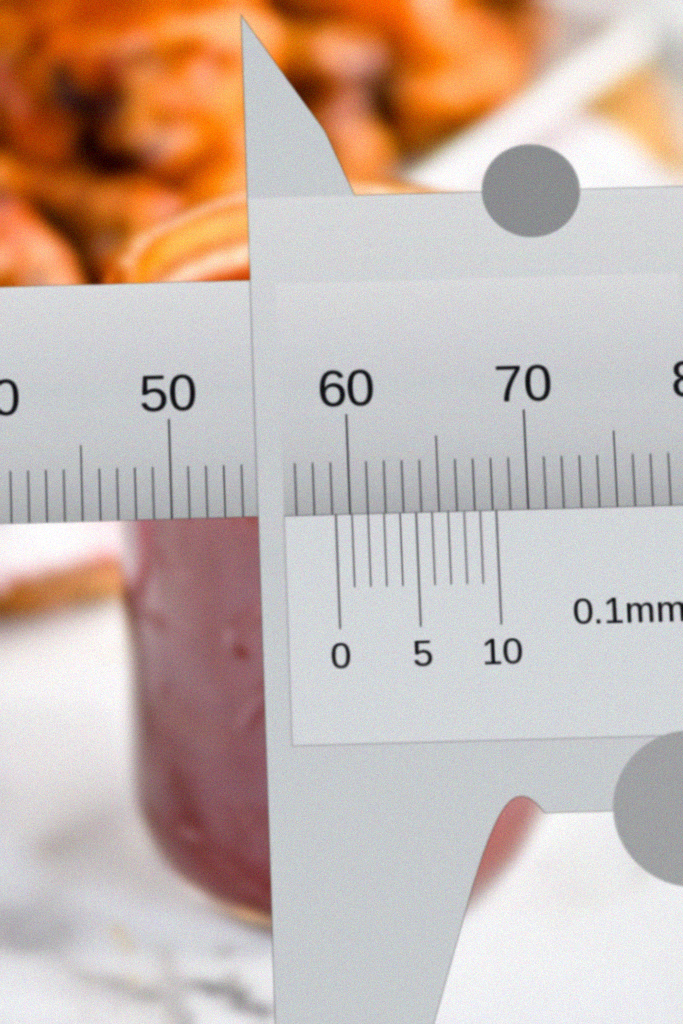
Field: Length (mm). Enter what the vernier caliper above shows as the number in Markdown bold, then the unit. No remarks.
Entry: **59.2** mm
